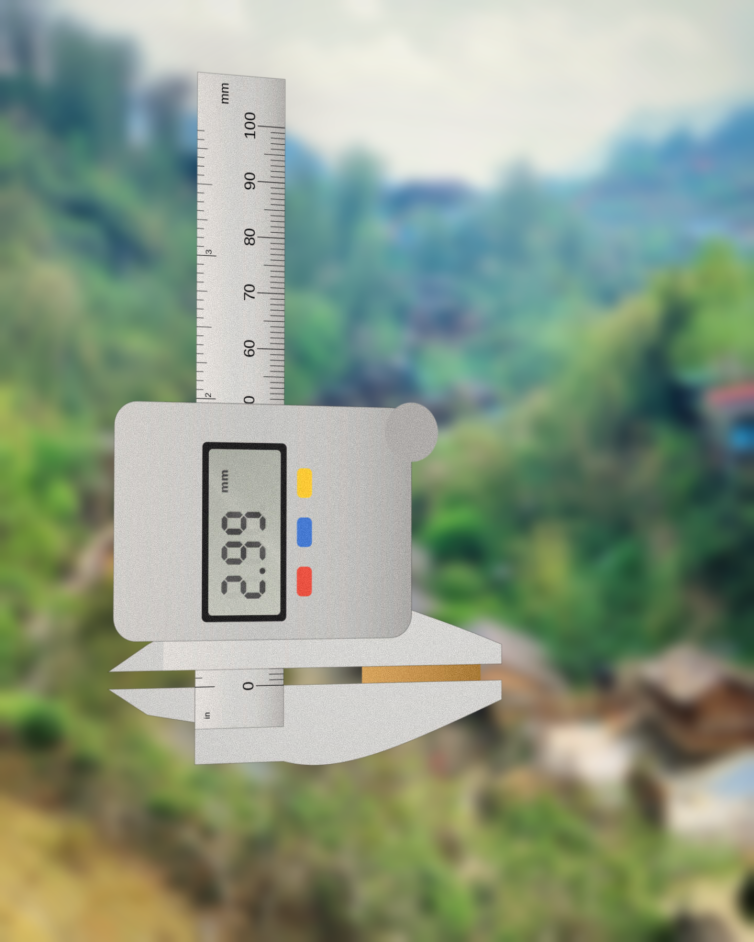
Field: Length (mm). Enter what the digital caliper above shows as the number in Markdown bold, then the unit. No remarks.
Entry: **2.99** mm
